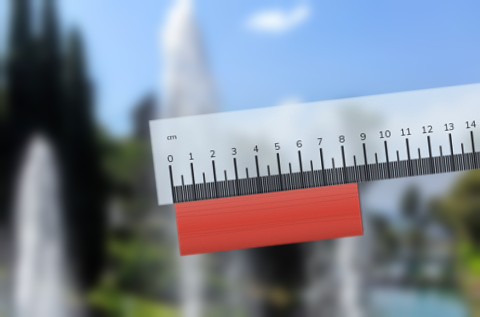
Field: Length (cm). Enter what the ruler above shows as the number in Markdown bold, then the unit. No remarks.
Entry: **8.5** cm
